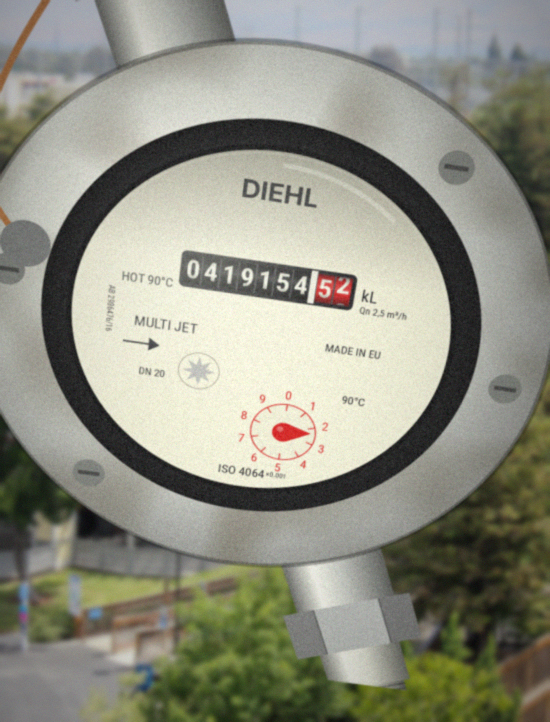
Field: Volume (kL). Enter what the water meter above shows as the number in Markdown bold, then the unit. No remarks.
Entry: **419154.522** kL
